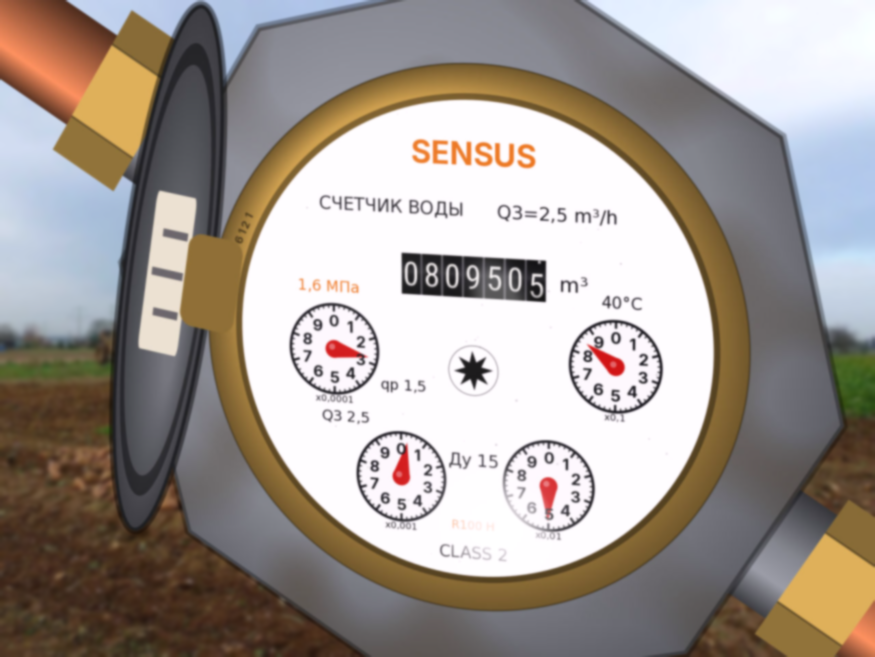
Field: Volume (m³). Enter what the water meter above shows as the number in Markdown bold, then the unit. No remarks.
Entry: **809504.8502** m³
